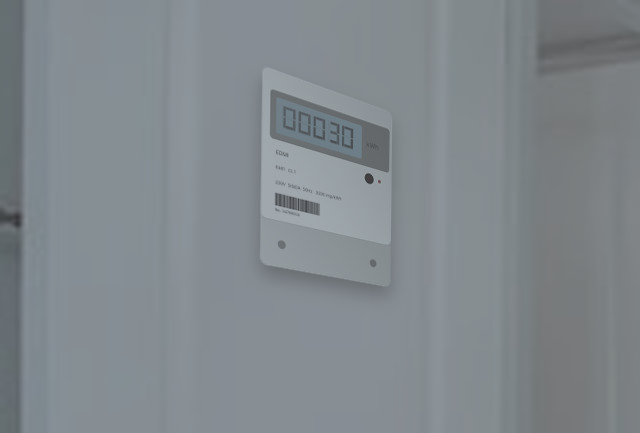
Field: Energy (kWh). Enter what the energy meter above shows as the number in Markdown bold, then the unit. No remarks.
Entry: **30** kWh
